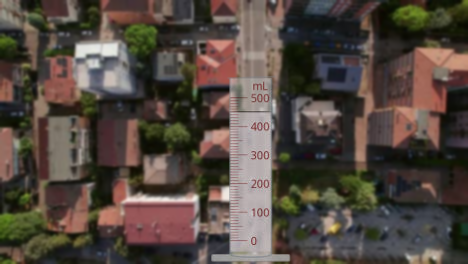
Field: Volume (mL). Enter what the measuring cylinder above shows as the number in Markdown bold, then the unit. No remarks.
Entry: **450** mL
